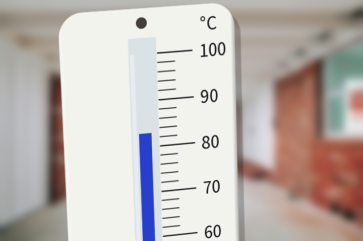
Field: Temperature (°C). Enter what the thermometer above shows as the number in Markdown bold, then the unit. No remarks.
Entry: **83** °C
